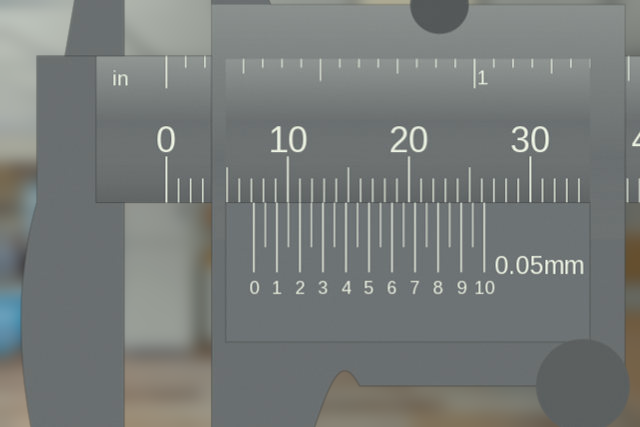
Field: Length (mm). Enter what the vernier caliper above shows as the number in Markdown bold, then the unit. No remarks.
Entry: **7.2** mm
